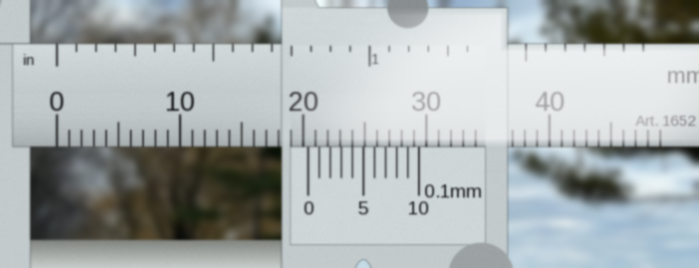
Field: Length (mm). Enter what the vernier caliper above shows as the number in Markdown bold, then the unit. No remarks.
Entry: **20.4** mm
